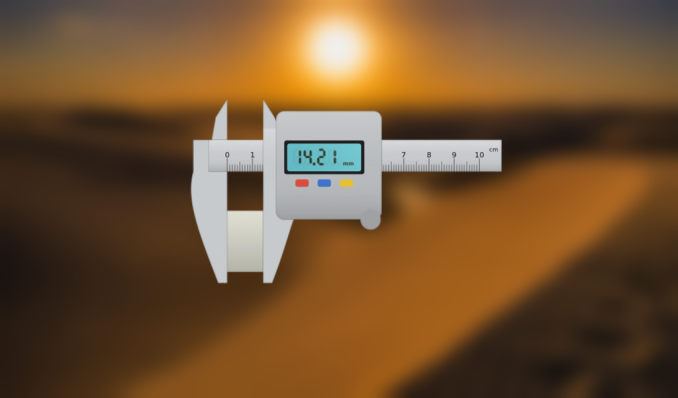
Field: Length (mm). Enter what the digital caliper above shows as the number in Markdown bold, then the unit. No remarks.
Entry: **14.21** mm
